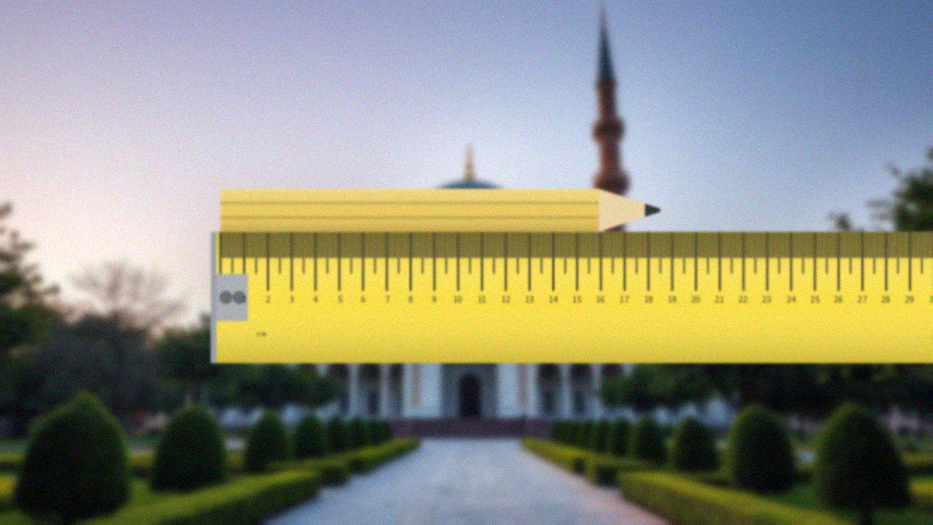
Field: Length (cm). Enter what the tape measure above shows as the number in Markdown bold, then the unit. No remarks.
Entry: **18.5** cm
